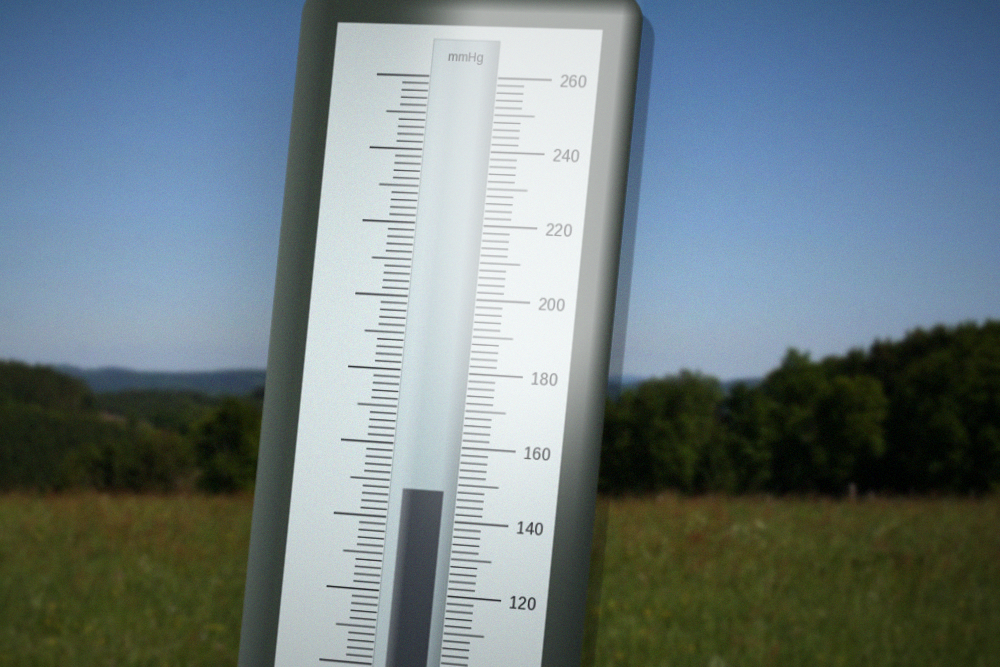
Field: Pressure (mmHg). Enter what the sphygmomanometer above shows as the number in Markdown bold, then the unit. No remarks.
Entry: **148** mmHg
